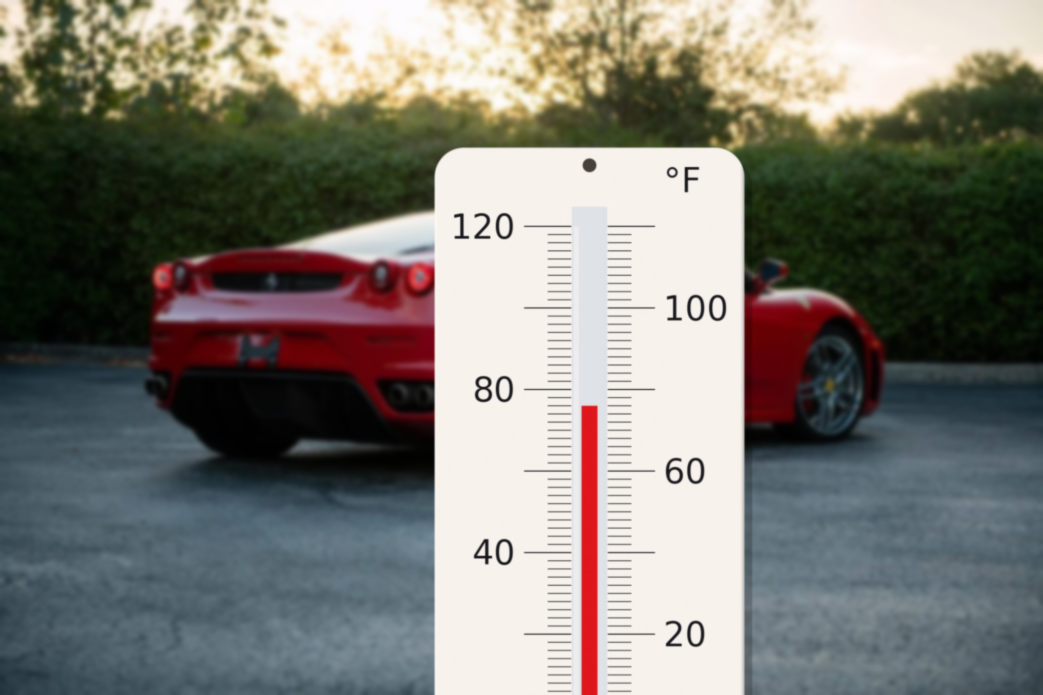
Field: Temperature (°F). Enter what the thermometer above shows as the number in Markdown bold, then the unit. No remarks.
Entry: **76** °F
